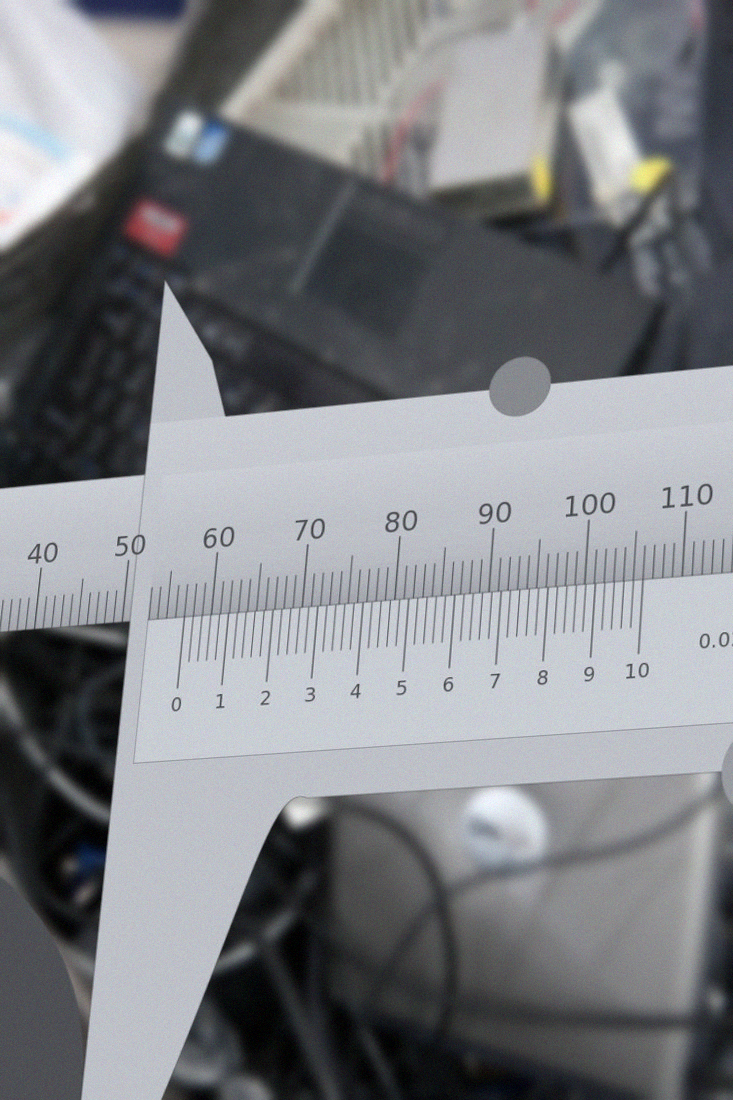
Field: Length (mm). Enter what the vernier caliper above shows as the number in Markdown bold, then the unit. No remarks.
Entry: **57.0** mm
